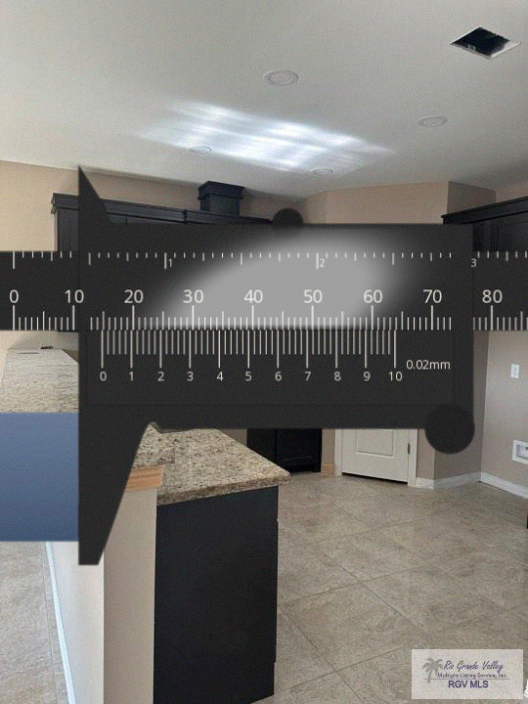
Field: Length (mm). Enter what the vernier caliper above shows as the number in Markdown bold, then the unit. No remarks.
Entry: **14.8** mm
